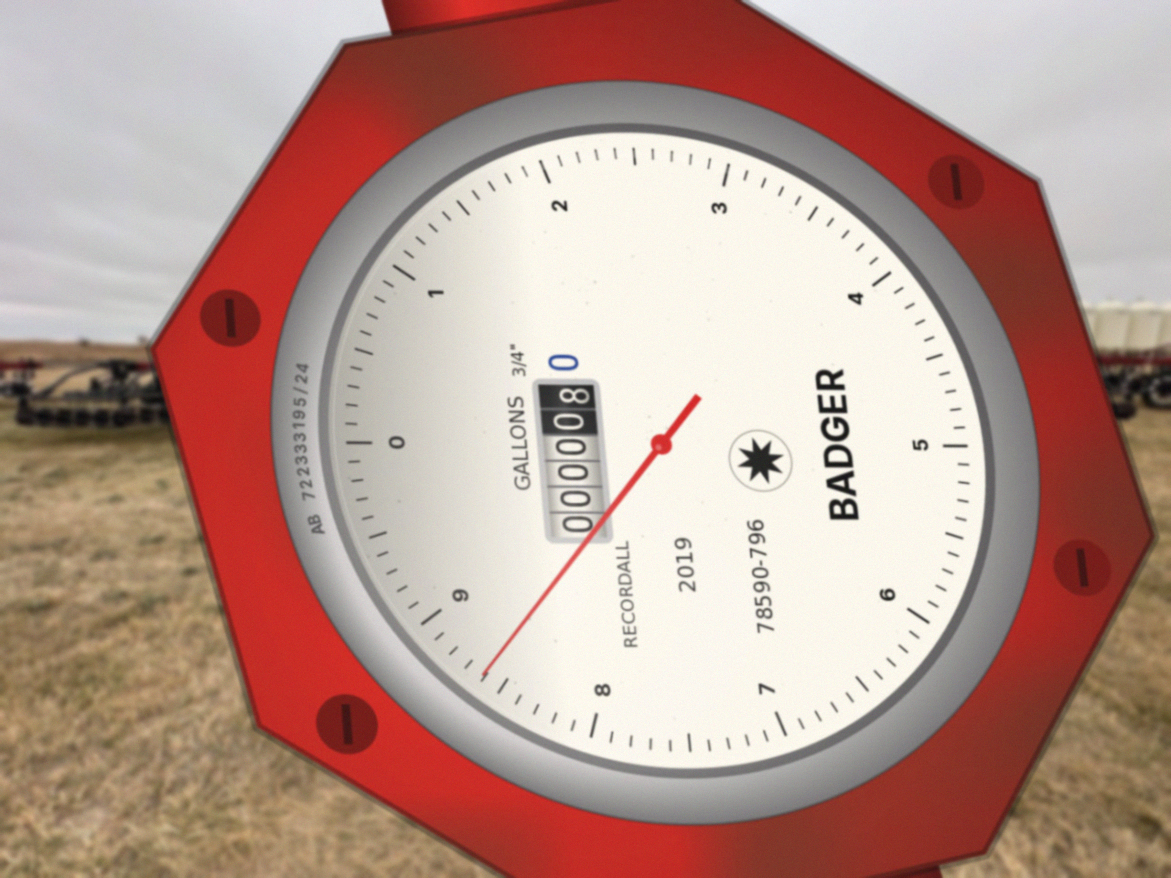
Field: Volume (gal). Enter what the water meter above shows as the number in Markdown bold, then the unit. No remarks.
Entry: **78.6** gal
